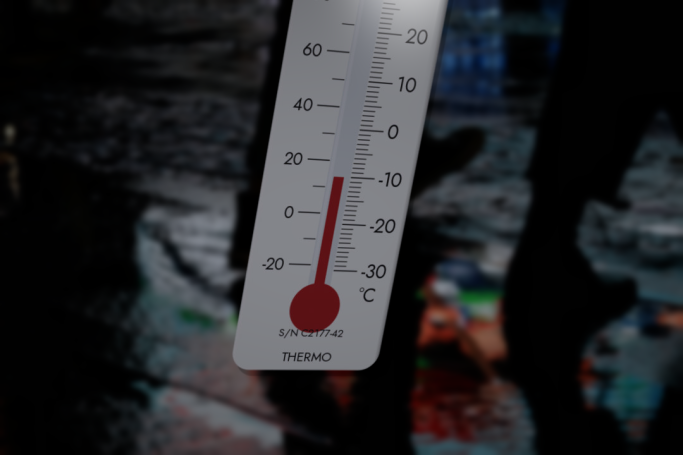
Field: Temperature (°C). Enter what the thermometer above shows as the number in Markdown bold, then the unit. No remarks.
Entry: **-10** °C
